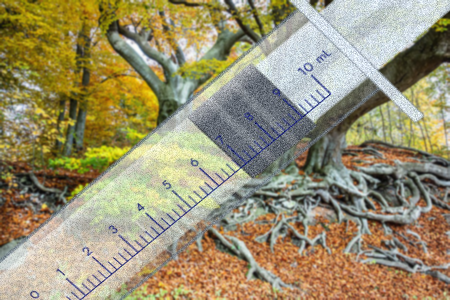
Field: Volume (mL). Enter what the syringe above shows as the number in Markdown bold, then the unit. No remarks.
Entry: **6.8** mL
